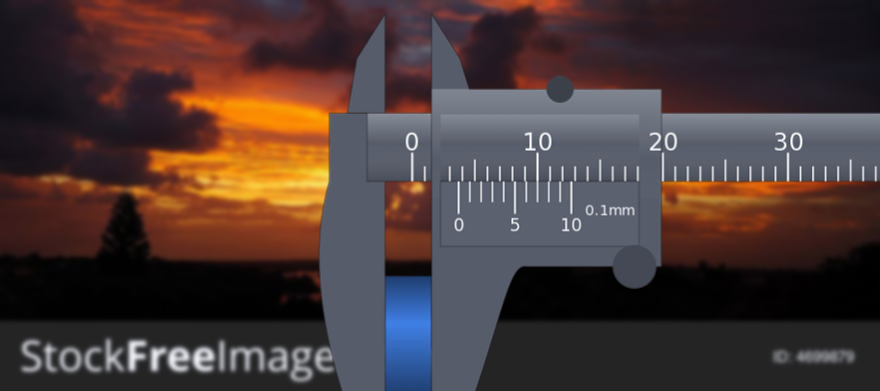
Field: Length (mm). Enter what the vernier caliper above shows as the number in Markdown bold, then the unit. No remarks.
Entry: **3.7** mm
